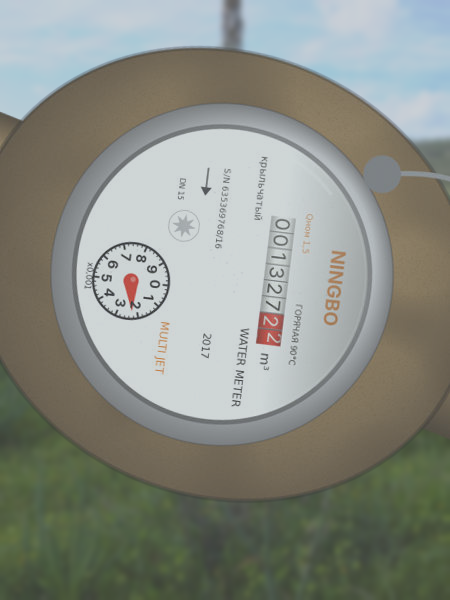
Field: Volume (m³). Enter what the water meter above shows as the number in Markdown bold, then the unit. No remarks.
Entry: **1327.222** m³
